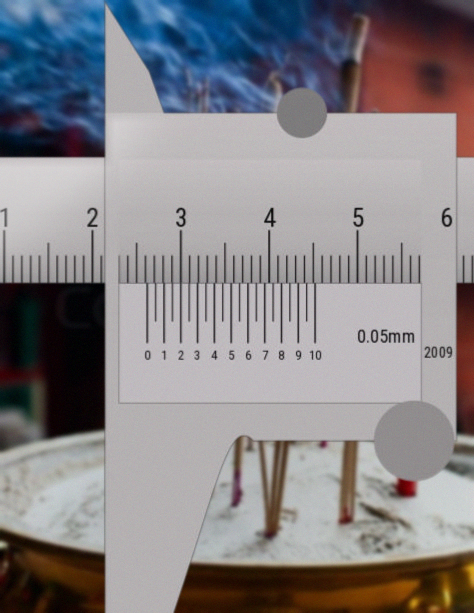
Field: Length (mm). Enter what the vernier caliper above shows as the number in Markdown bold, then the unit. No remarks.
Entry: **26.2** mm
